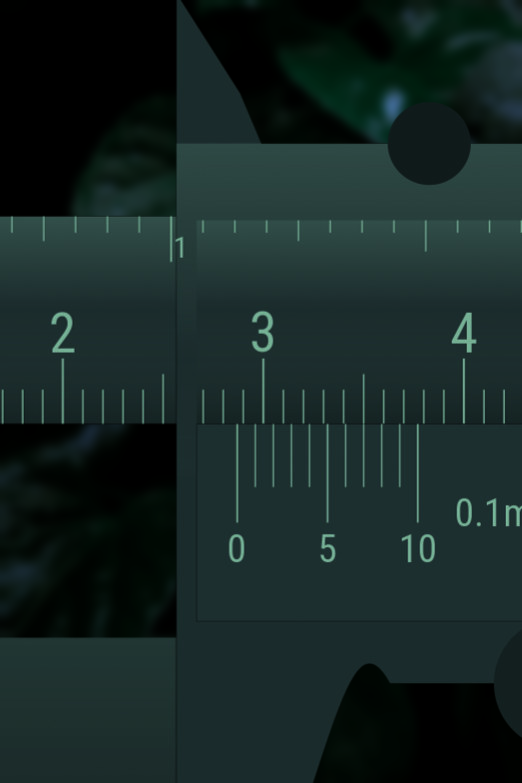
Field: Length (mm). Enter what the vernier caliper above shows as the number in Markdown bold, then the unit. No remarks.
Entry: **28.7** mm
